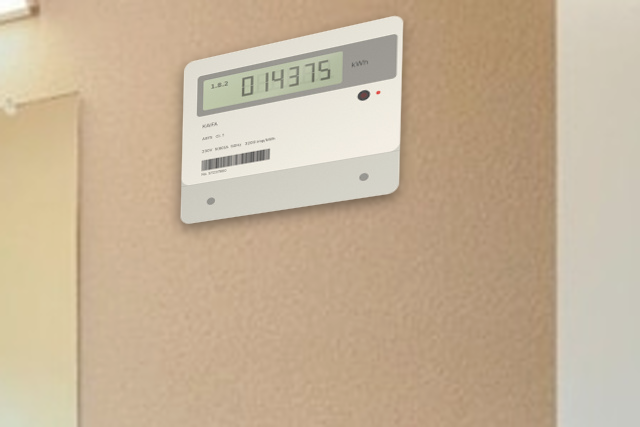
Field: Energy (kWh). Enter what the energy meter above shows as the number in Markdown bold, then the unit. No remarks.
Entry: **14375** kWh
